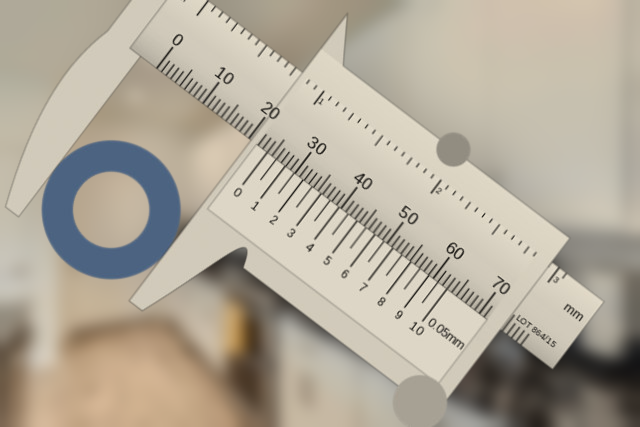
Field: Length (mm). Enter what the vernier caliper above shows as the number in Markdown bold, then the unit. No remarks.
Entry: **24.0** mm
